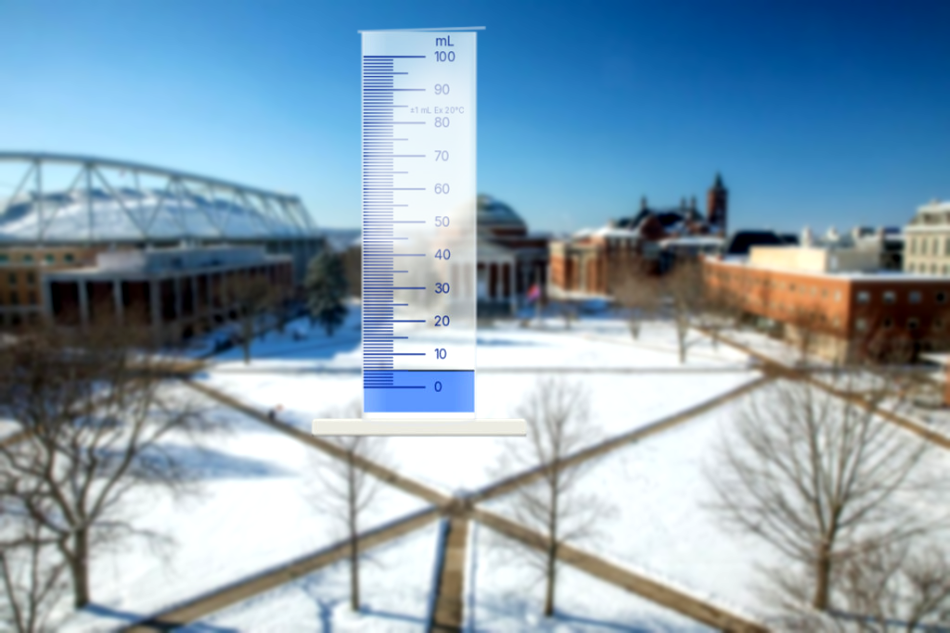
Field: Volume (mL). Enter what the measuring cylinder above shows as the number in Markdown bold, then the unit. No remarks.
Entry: **5** mL
